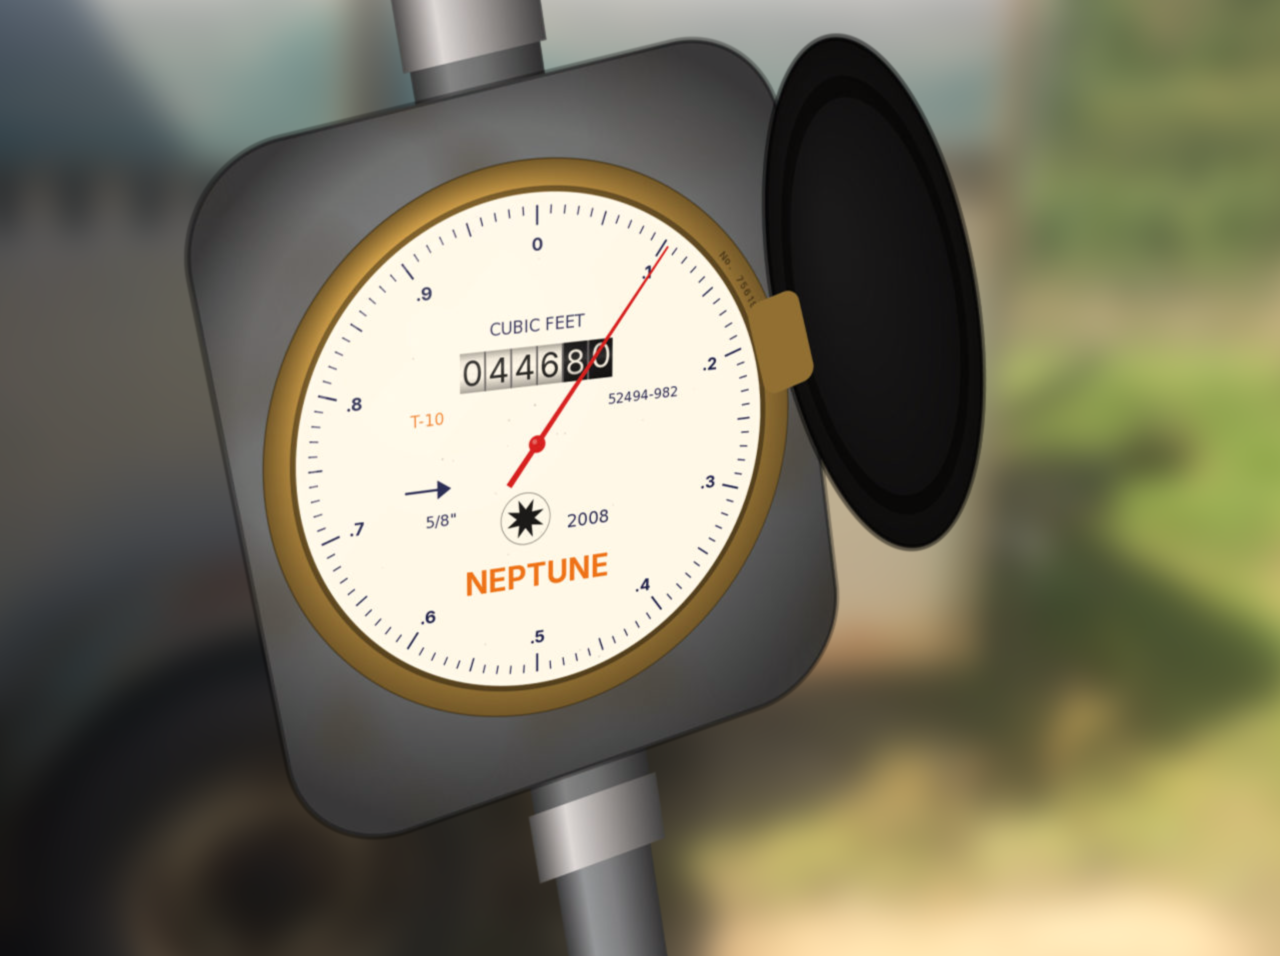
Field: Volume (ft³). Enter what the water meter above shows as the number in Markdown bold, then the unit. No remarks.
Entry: **44680.10** ft³
